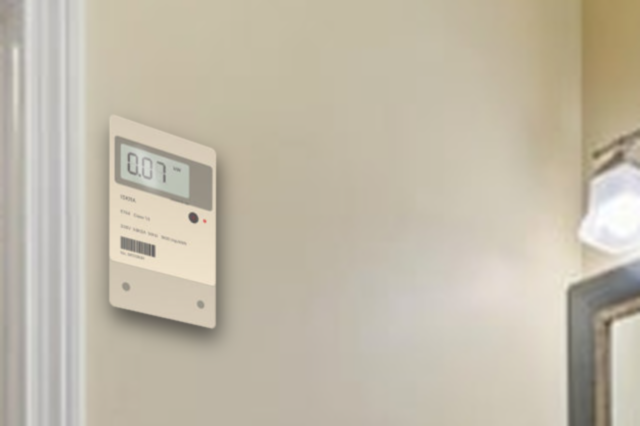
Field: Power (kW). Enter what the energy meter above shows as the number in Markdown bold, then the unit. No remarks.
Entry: **0.07** kW
